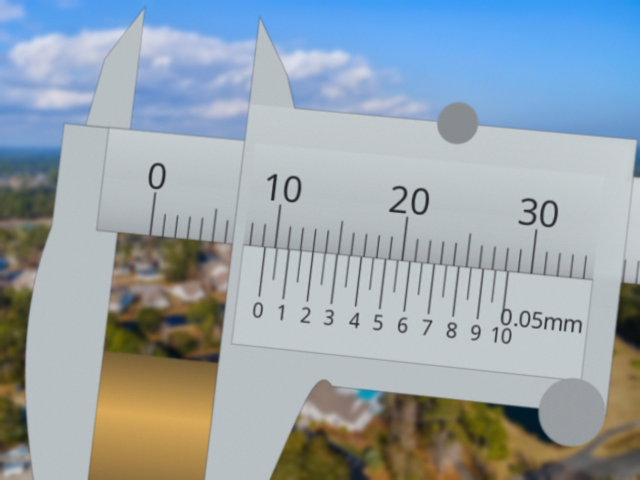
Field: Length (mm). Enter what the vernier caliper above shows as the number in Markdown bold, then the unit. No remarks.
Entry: **9.2** mm
